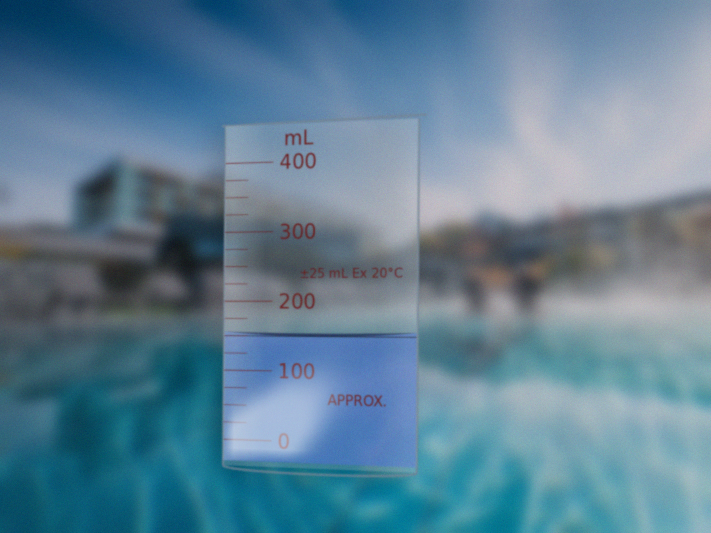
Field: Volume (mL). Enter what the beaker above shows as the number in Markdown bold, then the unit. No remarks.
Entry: **150** mL
